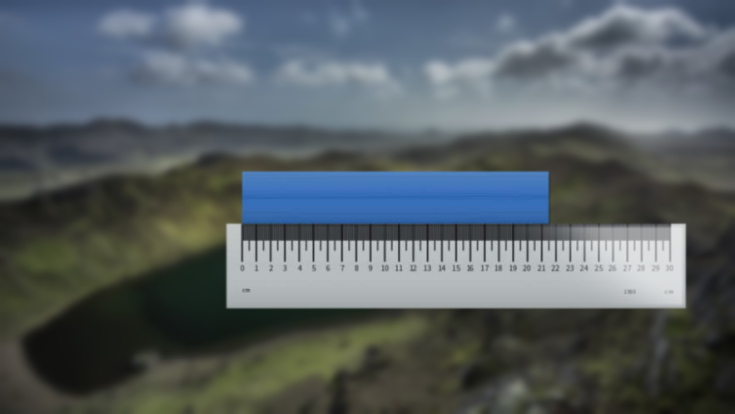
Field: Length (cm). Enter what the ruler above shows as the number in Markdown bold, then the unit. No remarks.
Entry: **21.5** cm
